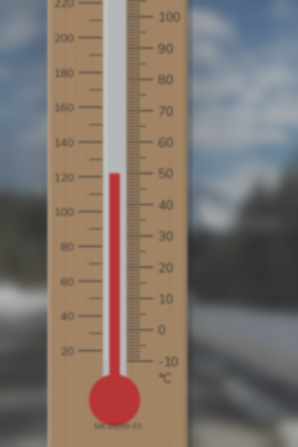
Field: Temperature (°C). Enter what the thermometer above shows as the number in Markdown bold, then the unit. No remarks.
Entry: **50** °C
